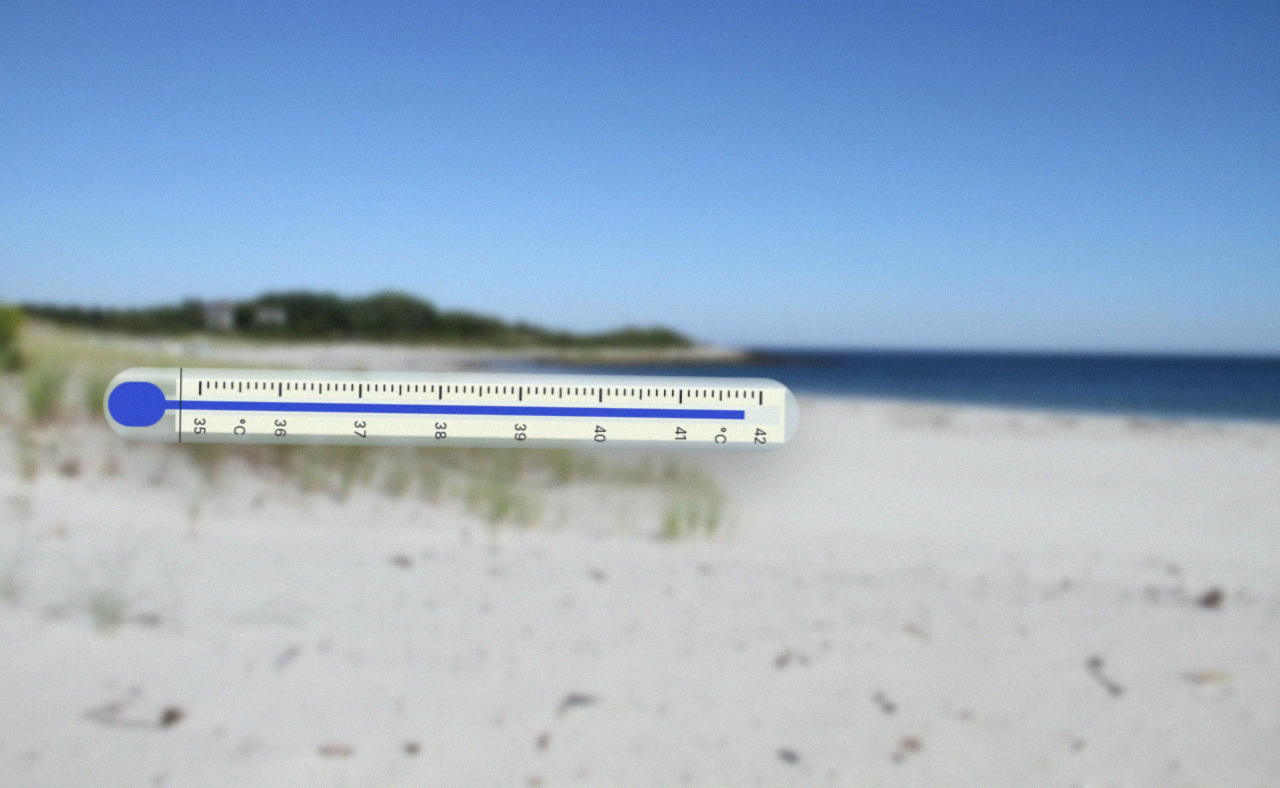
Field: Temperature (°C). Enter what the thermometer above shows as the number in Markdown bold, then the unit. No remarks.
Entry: **41.8** °C
